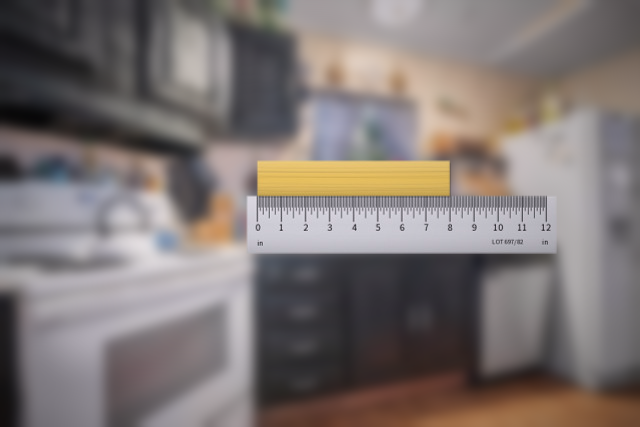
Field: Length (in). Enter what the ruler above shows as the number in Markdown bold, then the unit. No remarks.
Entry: **8** in
